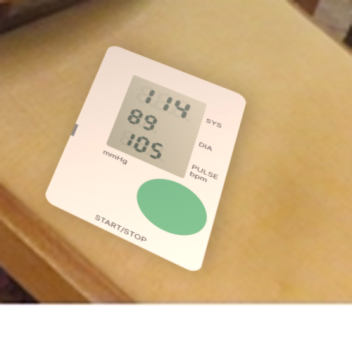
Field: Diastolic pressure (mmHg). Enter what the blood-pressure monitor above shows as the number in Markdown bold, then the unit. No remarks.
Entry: **89** mmHg
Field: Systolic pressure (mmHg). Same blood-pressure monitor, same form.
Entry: **114** mmHg
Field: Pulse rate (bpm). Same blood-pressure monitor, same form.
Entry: **105** bpm
